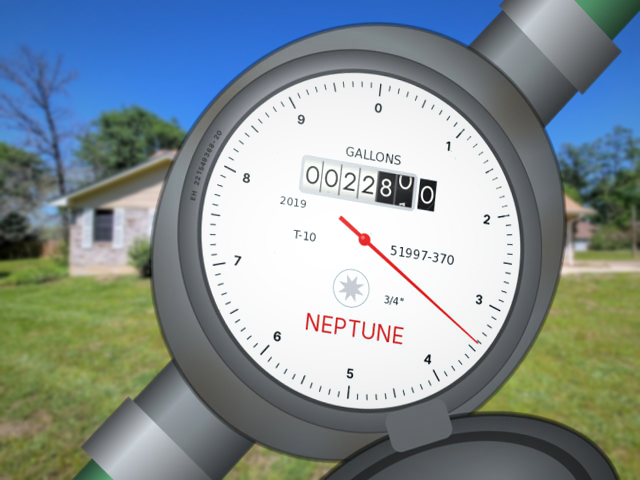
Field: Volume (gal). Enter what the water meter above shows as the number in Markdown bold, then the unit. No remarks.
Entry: **22803.4** gal
